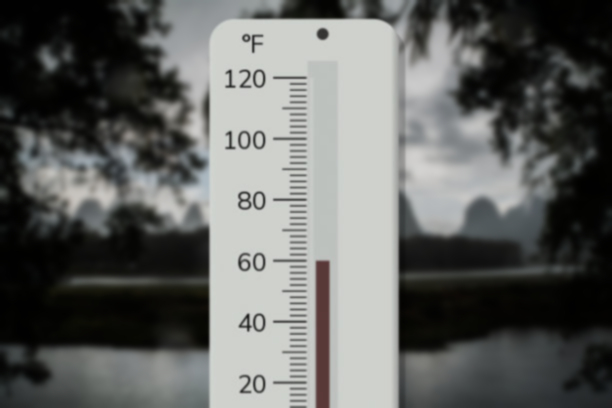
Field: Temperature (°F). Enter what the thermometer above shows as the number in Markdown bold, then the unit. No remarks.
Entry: **60** °F
